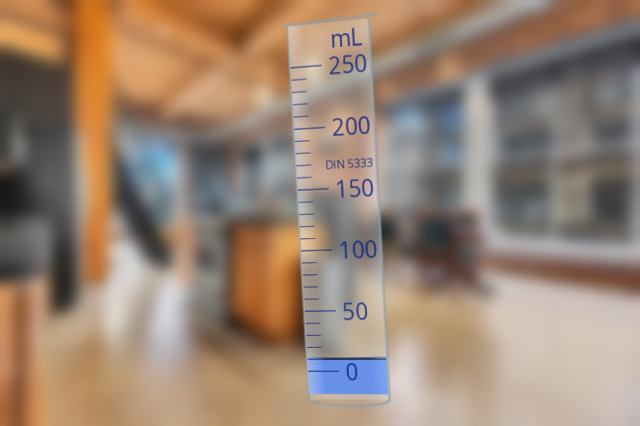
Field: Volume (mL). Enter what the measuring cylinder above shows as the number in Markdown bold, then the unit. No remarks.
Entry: **10** mL
